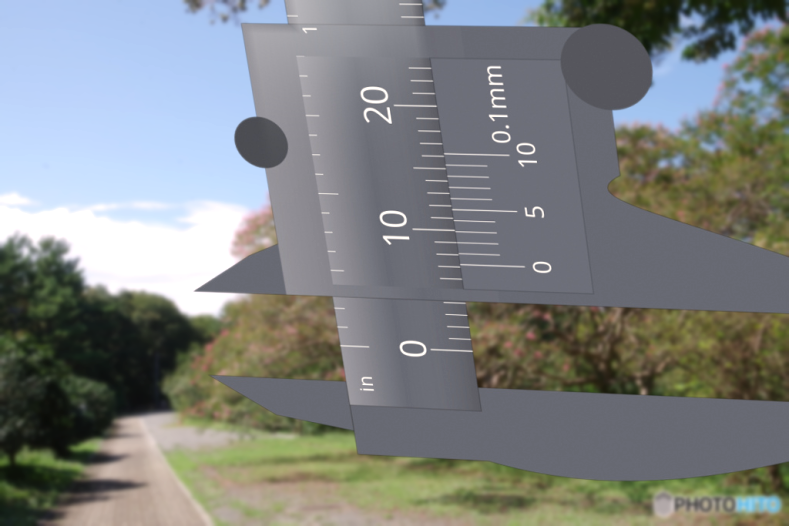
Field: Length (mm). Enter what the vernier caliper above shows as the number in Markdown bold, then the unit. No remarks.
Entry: **7.2** mm
